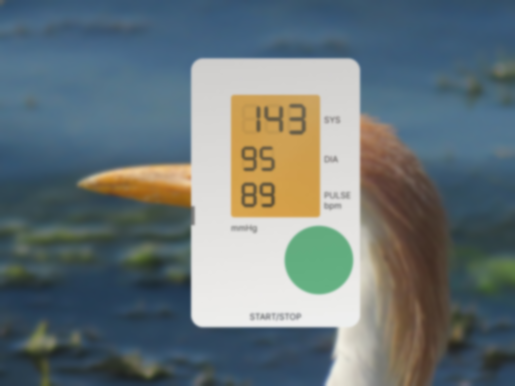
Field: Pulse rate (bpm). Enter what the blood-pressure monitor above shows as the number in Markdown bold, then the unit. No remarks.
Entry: **89** bpm
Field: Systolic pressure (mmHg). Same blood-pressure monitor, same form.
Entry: **143** mmHg
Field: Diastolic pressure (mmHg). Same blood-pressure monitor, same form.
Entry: **95** mmHg
